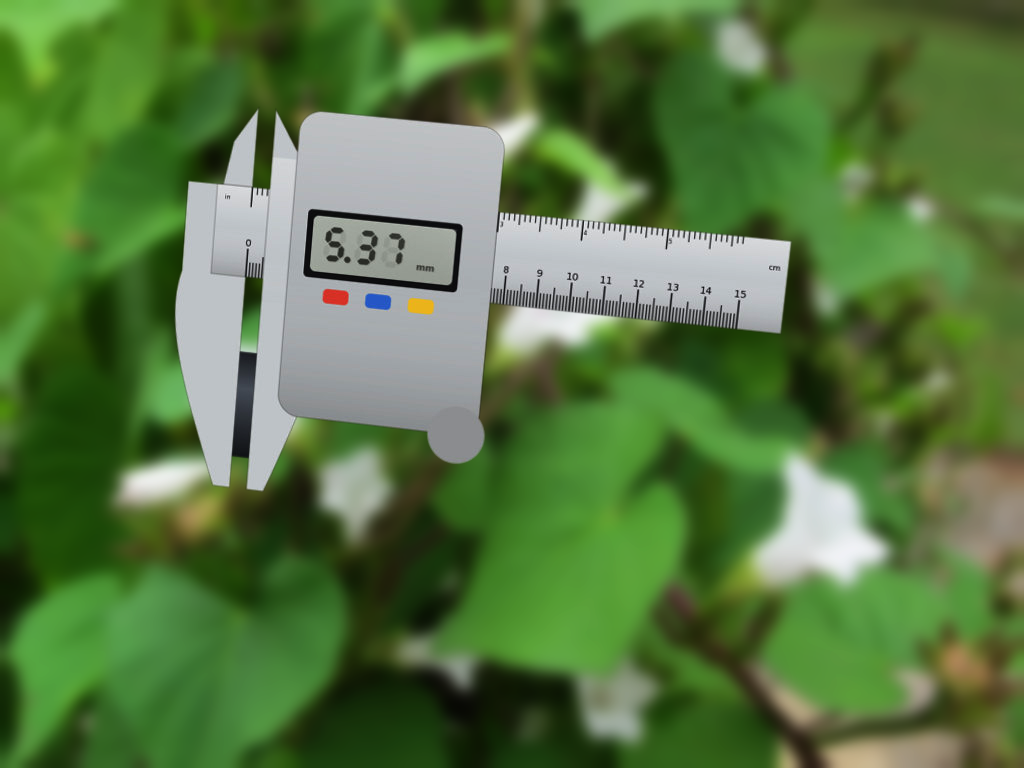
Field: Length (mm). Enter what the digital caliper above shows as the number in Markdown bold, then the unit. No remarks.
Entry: **5.37** mm
